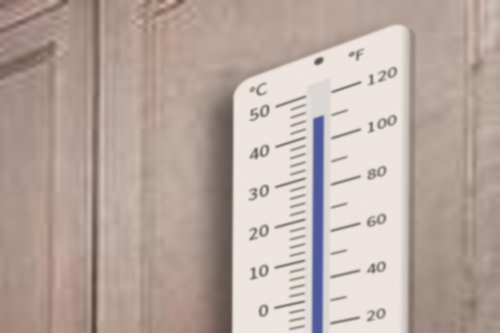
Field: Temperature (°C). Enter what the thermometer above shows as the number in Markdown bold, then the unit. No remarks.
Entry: **44** °C
